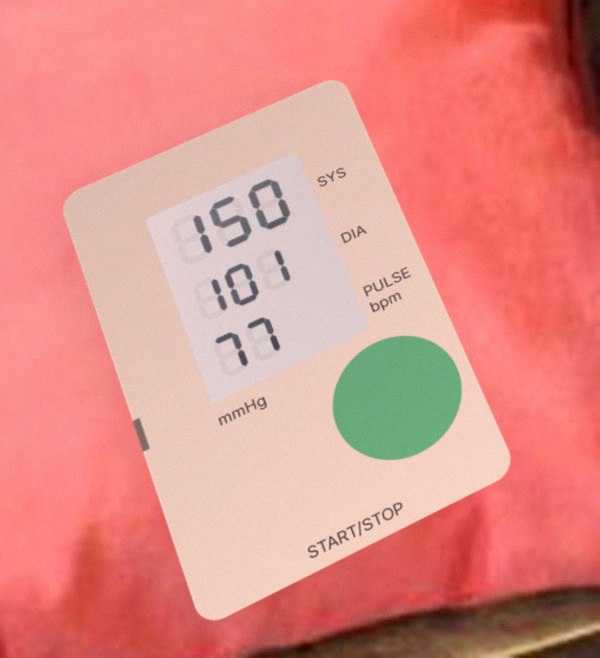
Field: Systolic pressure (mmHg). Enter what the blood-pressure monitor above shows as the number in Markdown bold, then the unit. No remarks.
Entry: **150** mmHg
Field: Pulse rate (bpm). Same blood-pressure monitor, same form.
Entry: **77** bpm
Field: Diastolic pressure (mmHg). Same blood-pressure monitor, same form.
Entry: **101** mmHg
